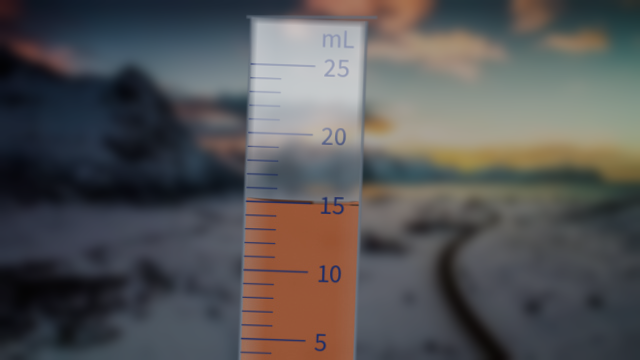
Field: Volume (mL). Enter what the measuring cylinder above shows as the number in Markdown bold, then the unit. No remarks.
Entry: **15** mL
